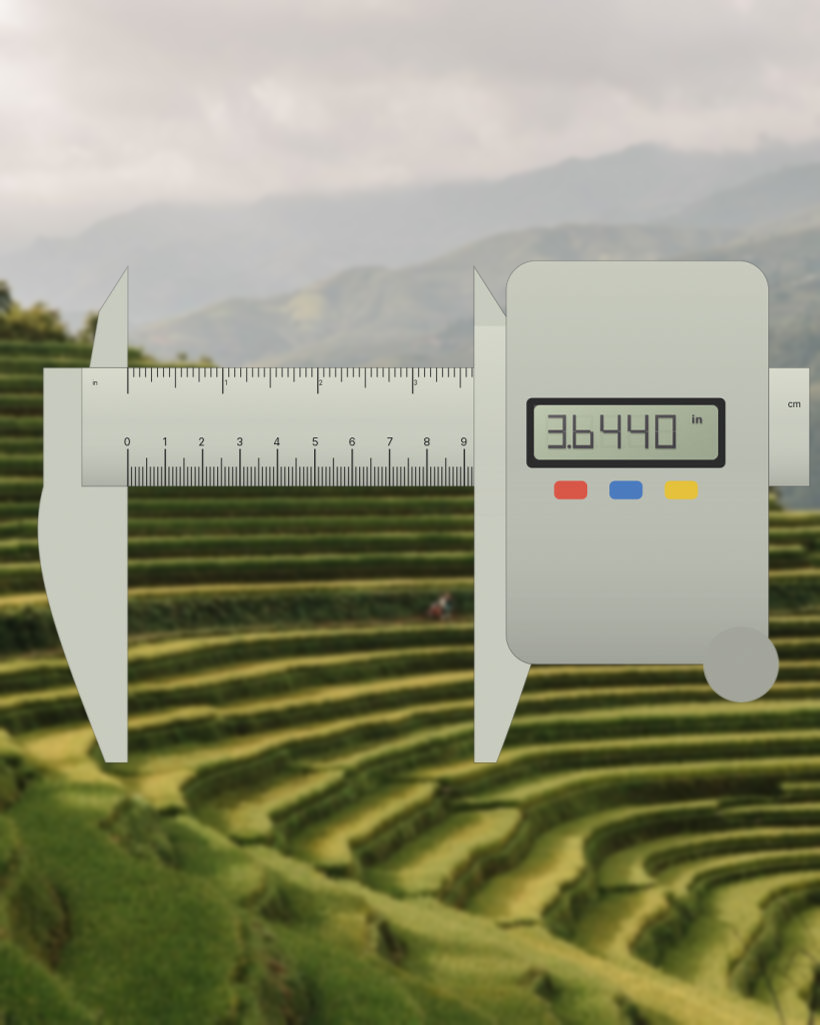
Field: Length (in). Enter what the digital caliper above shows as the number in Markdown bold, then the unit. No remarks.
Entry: **3.6440** in
